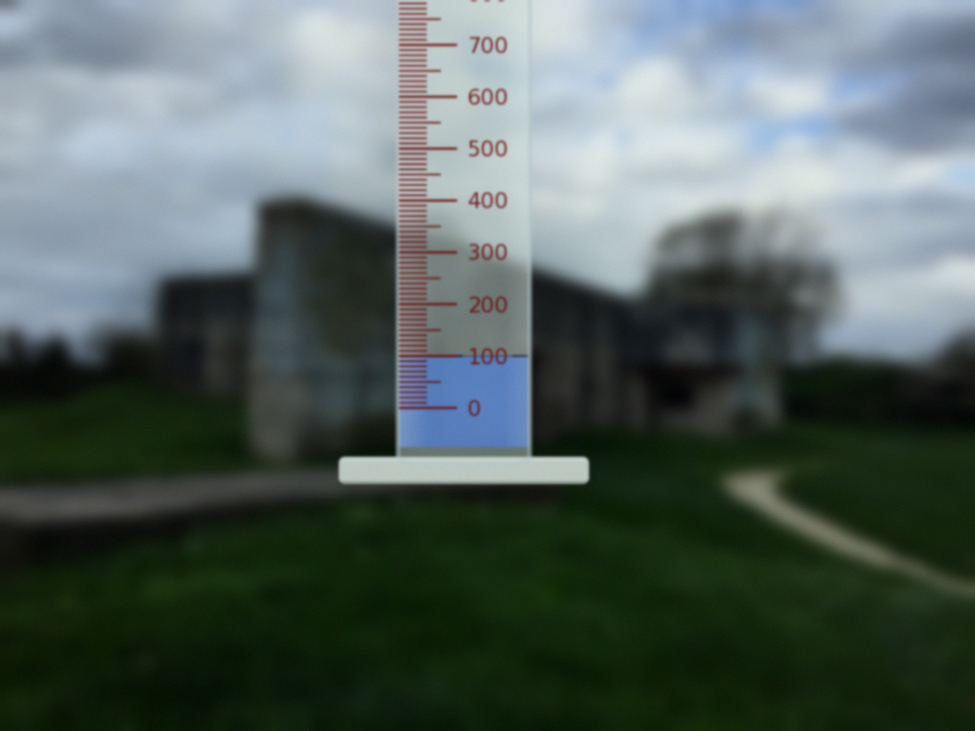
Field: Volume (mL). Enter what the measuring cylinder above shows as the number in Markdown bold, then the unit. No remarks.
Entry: **100** mL
